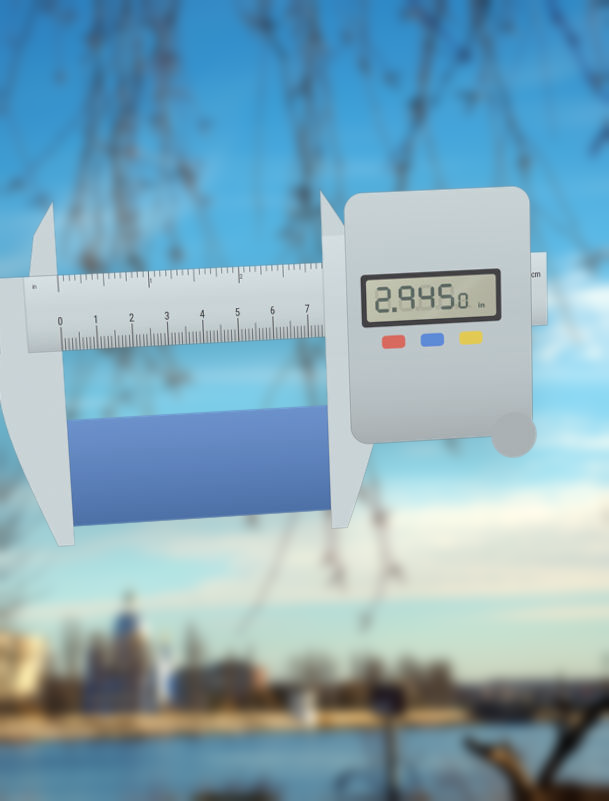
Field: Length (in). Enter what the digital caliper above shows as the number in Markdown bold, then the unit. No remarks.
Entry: **2.9450** in
